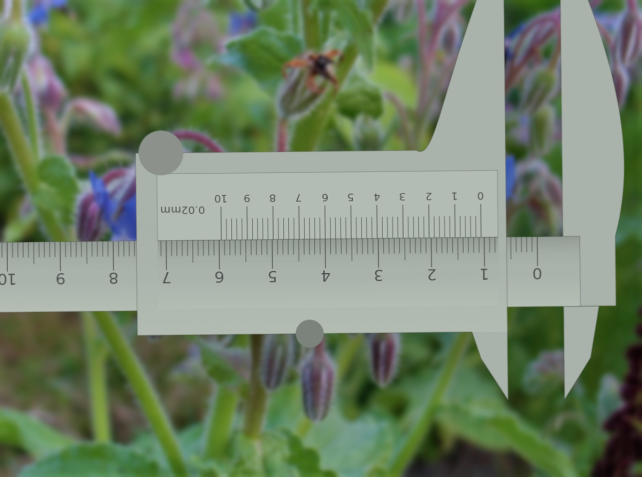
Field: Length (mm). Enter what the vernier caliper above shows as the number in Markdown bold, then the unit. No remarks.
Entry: **10.6** mm
